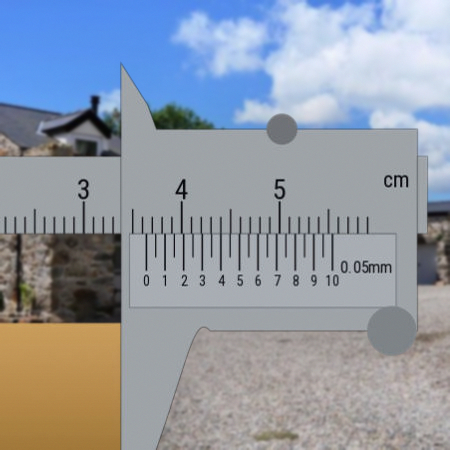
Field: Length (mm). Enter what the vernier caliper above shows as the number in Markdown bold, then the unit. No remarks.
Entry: **36.4** mm
